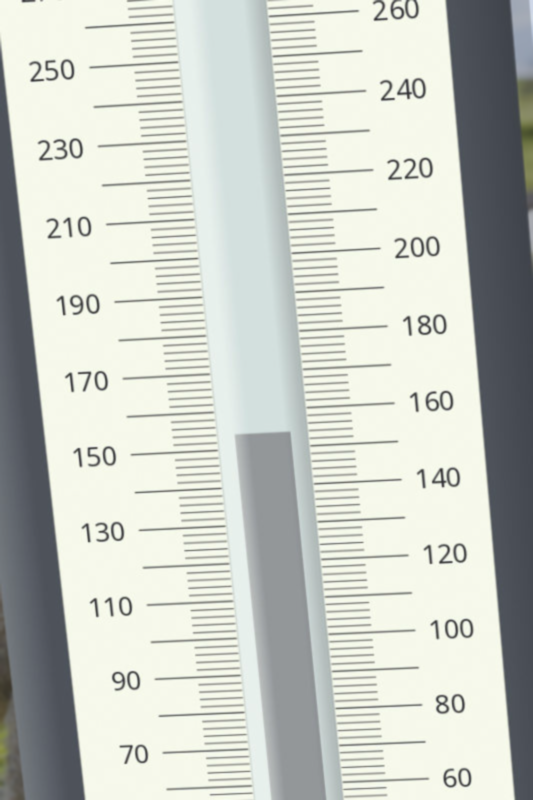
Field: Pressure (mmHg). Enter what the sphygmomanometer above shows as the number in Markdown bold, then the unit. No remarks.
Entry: **154** mmHg
